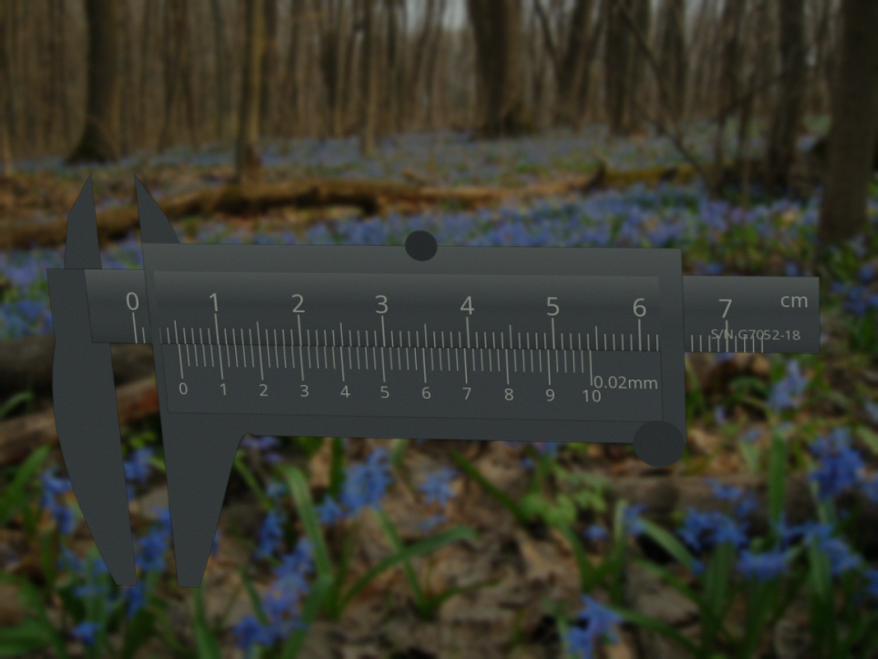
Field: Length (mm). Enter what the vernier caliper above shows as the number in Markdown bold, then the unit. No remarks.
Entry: **5.2** mm
